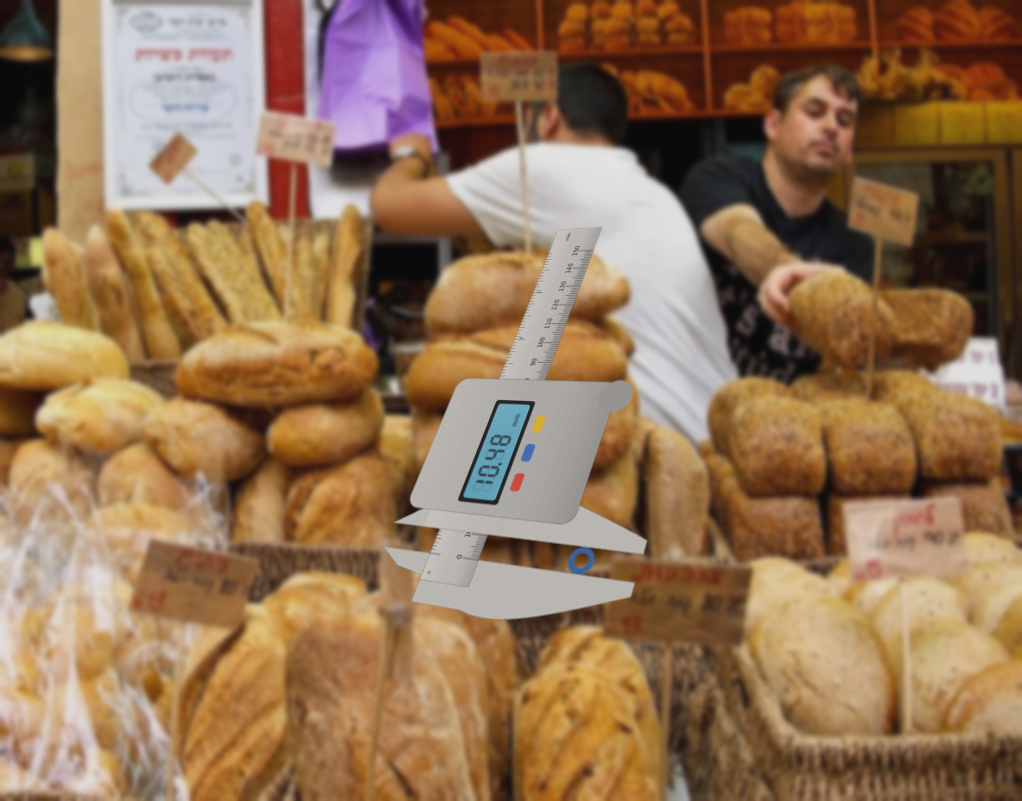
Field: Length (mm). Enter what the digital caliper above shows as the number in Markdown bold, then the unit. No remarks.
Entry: **10.48** mm
